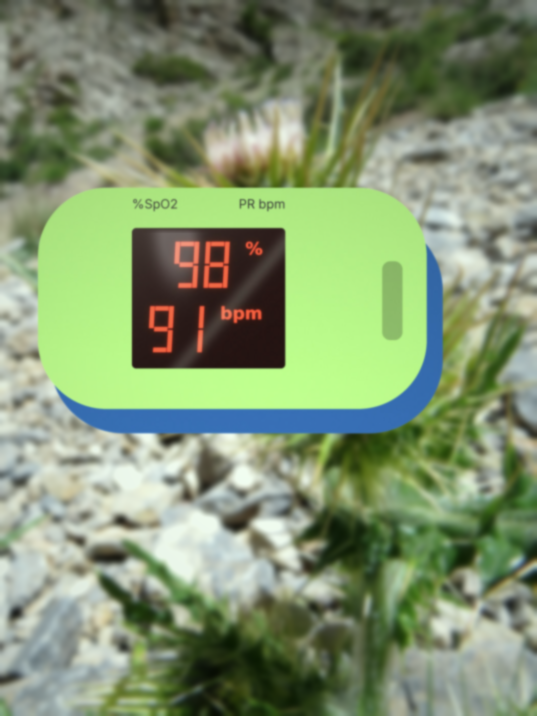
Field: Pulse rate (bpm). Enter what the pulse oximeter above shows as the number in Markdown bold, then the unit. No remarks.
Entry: **91** bpm
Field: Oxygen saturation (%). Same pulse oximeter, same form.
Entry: **98** %
